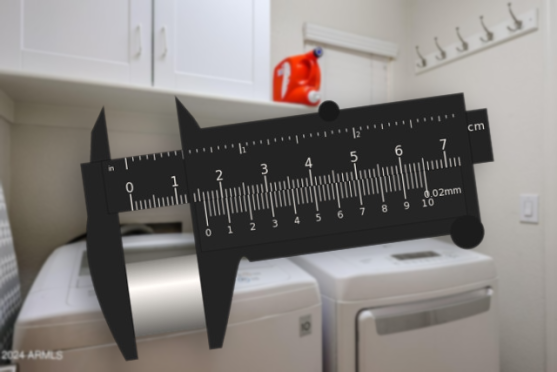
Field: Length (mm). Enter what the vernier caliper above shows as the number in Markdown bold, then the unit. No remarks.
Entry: **16.0** mm
